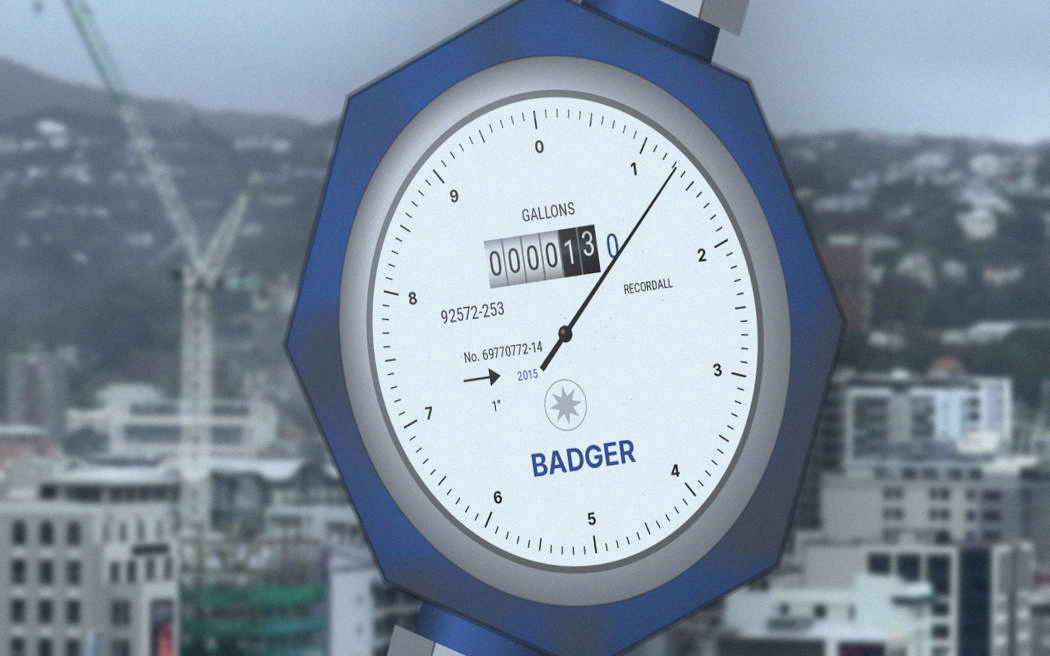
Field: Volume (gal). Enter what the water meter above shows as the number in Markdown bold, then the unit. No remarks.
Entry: **131.3** gal
